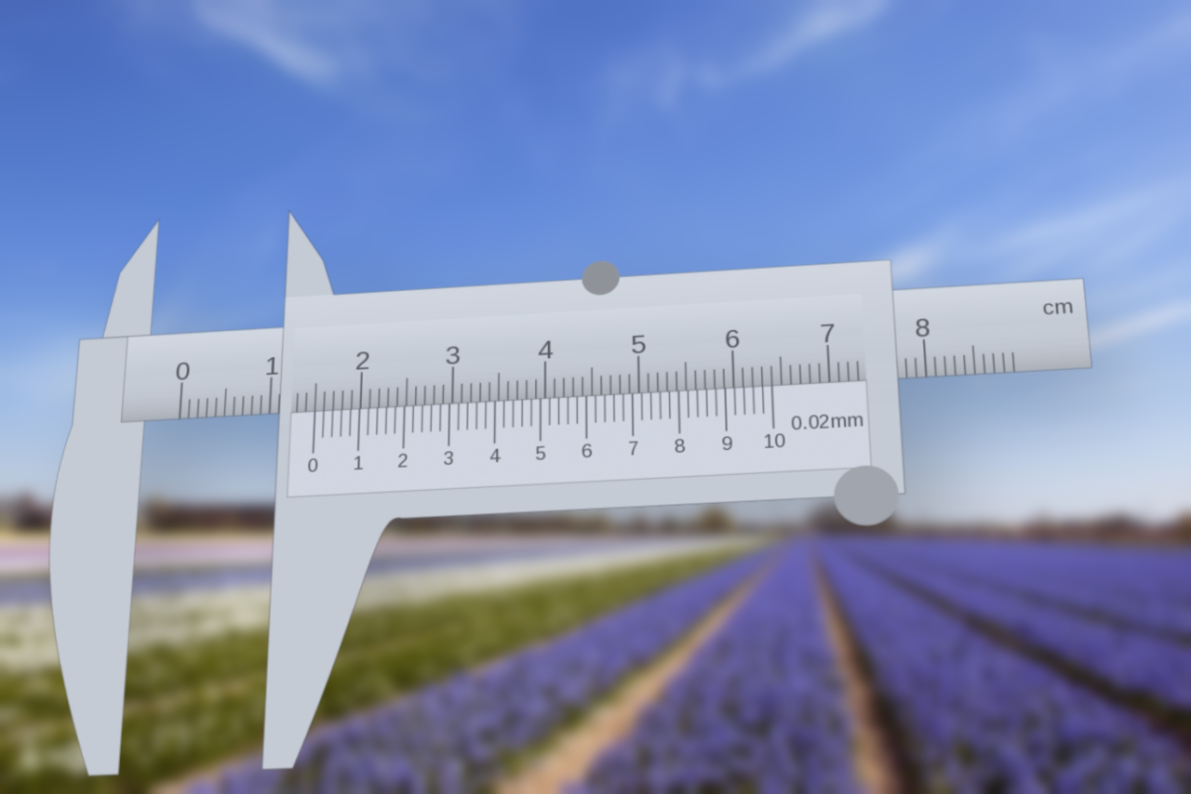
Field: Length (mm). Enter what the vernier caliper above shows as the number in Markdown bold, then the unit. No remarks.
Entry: **15.0** mm
